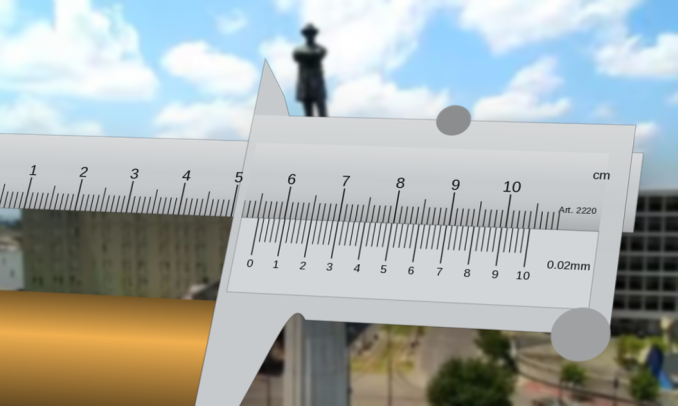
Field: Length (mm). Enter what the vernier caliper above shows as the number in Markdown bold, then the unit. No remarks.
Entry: **55.2** mm
